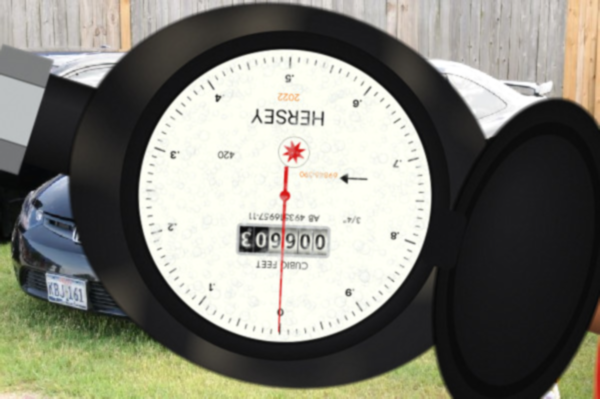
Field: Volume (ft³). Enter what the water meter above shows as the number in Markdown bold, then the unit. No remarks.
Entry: **6603.00** ft³
